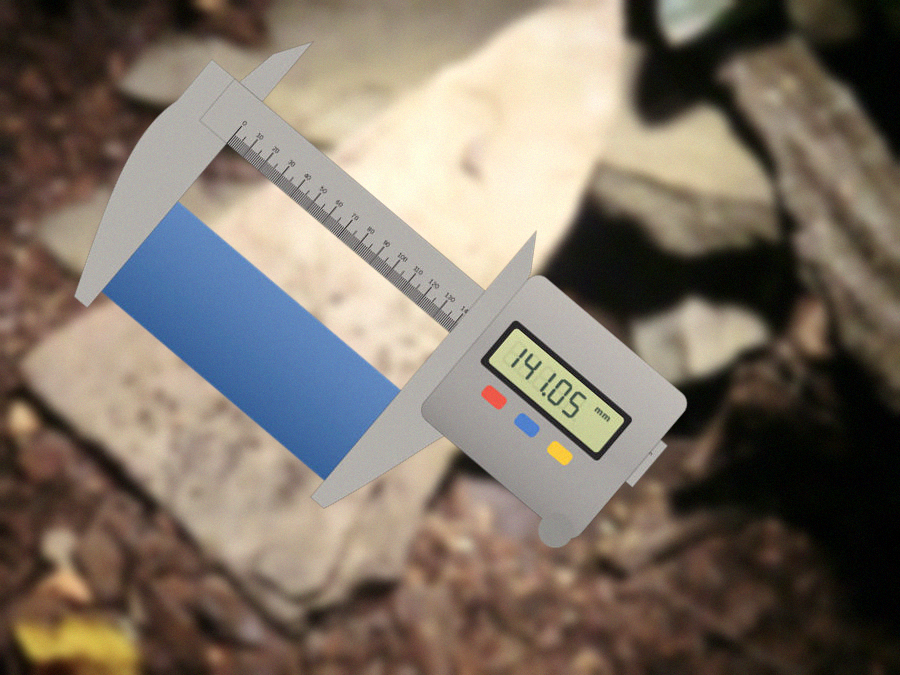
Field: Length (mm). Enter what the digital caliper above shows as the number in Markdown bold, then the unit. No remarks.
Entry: **141.05** mm
